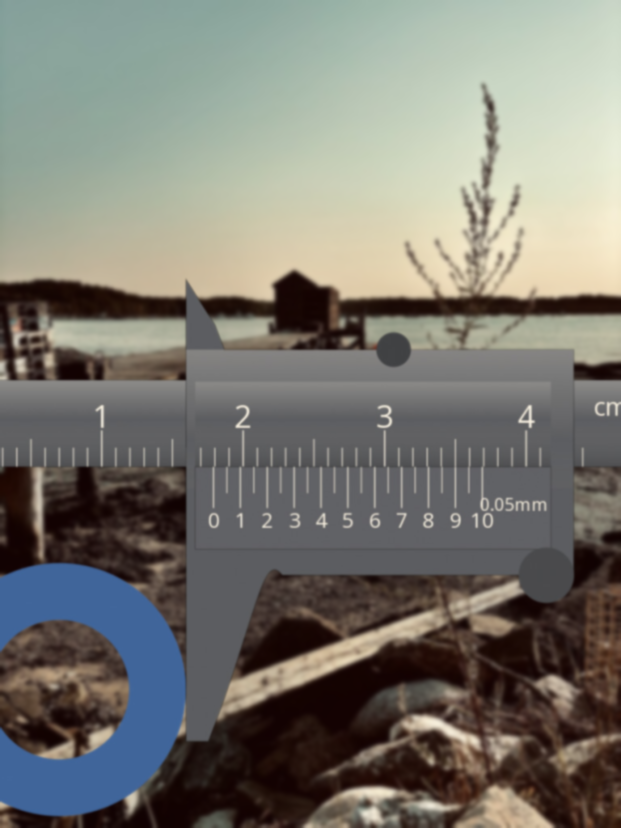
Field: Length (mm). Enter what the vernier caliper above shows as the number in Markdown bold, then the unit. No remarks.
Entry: **17.9** mm
